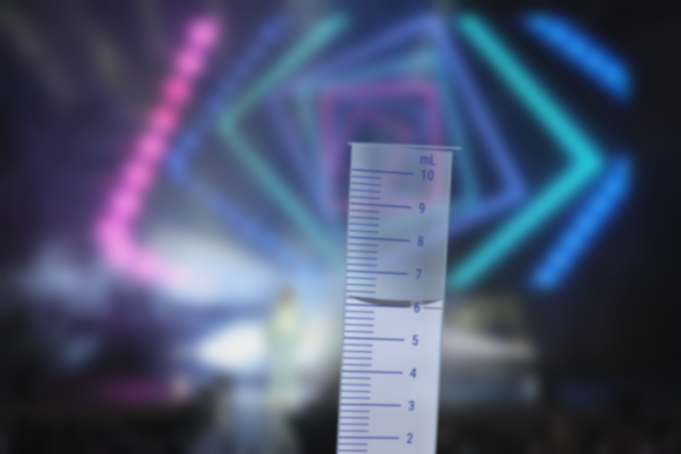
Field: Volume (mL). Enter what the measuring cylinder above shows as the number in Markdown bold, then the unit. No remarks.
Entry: **6** mL
